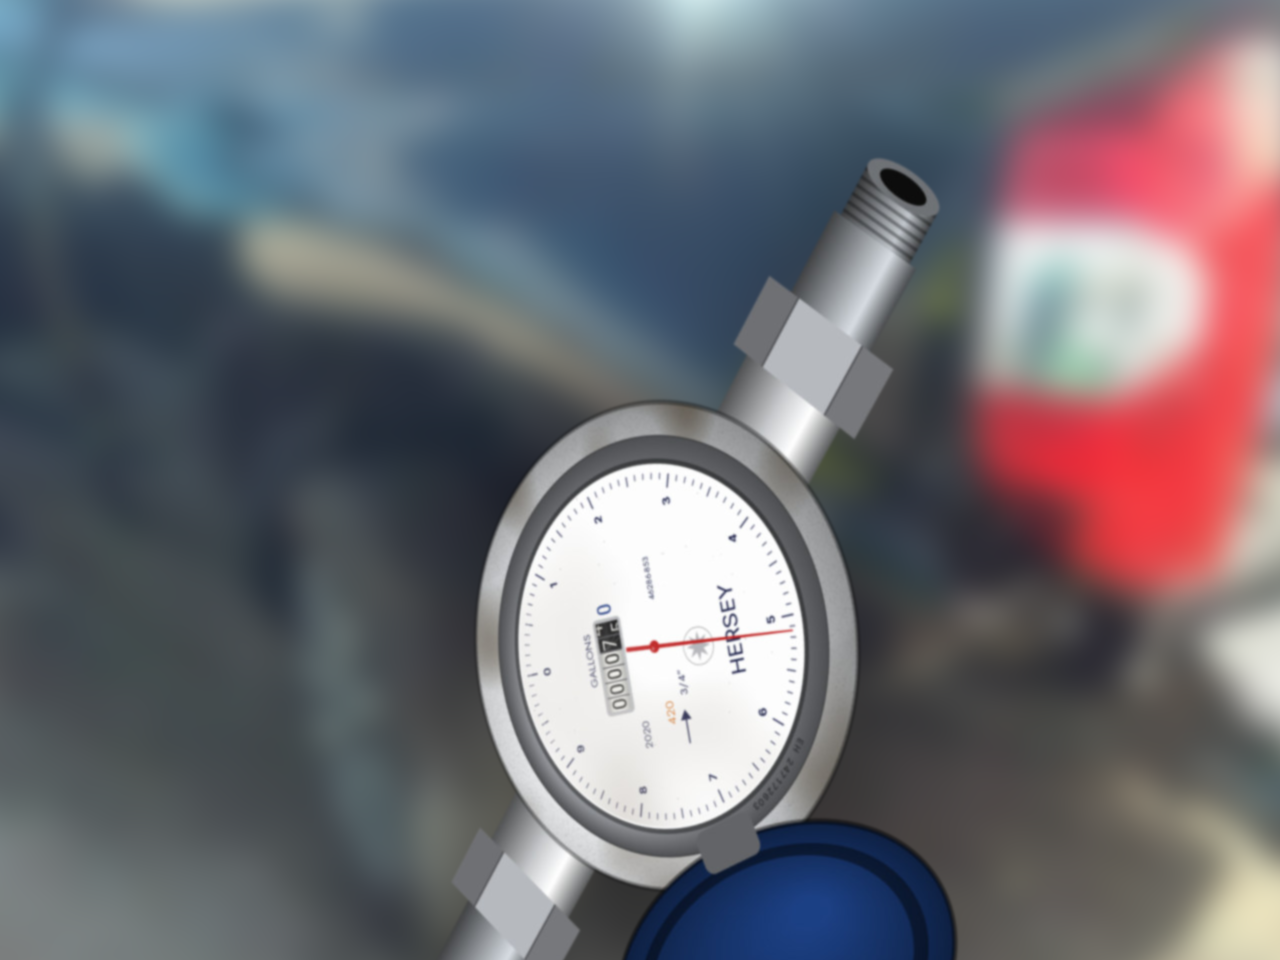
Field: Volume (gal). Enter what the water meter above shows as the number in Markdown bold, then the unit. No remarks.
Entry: **745.1** gal
